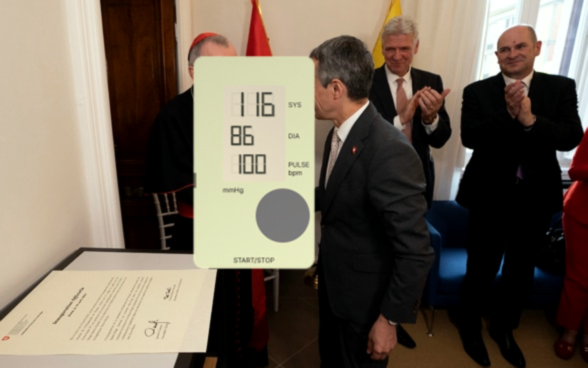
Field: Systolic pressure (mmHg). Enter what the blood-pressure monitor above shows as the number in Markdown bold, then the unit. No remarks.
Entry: **116** mmHg
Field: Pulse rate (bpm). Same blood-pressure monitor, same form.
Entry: **100** bpm
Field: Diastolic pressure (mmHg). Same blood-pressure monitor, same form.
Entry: **86** mmHg
